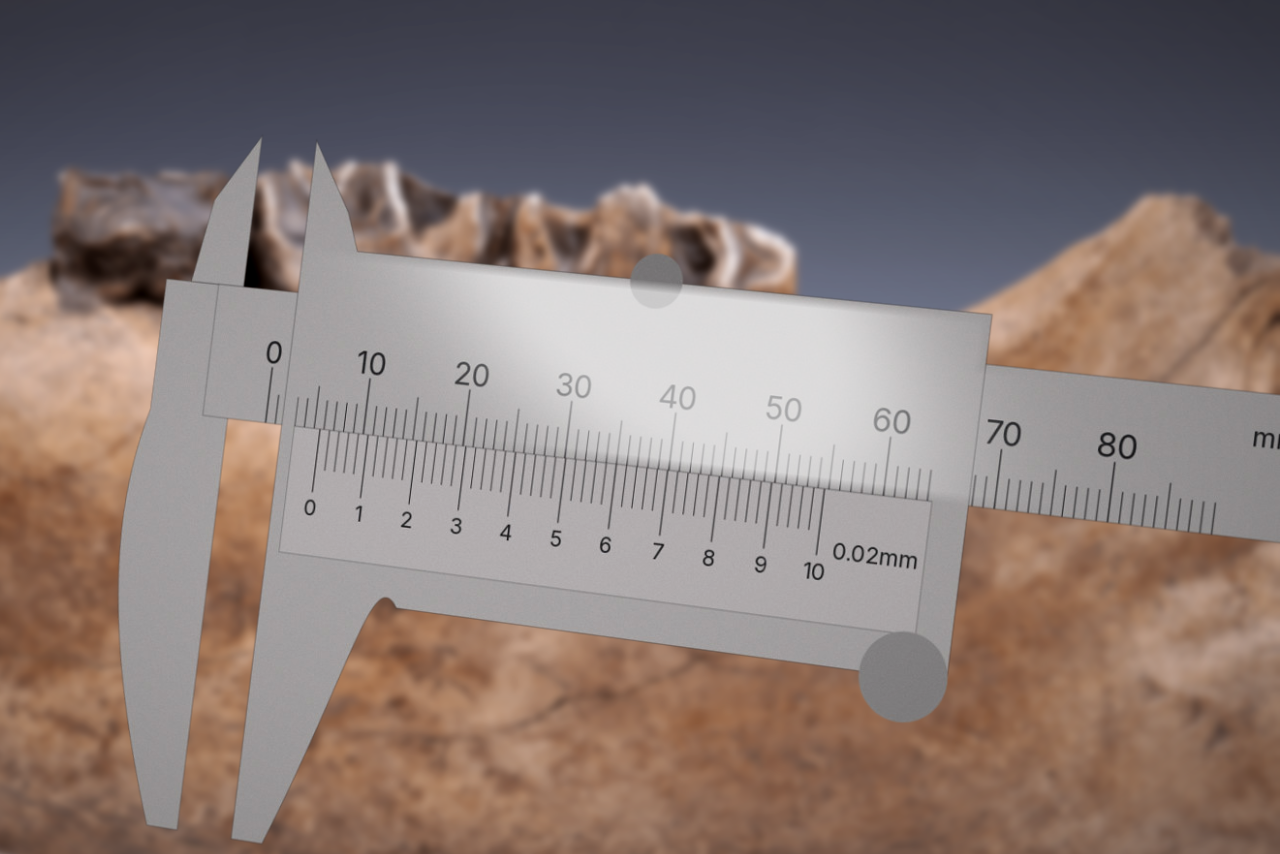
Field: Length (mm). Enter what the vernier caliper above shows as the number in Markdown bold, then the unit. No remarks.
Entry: **5.6** mm
